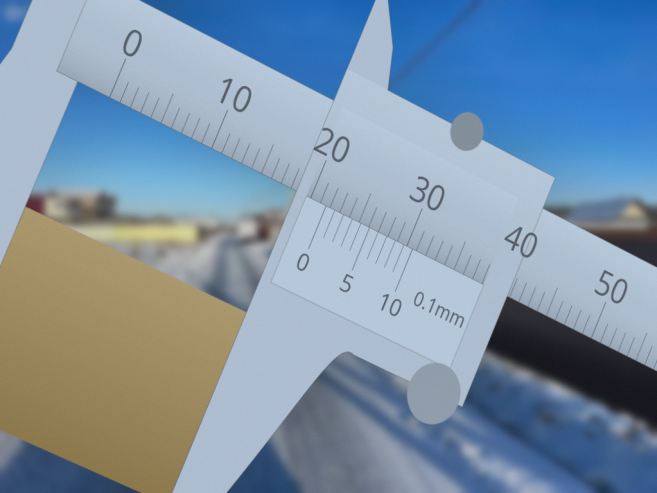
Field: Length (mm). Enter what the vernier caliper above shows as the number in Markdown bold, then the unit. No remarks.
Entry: **21.6** mm
